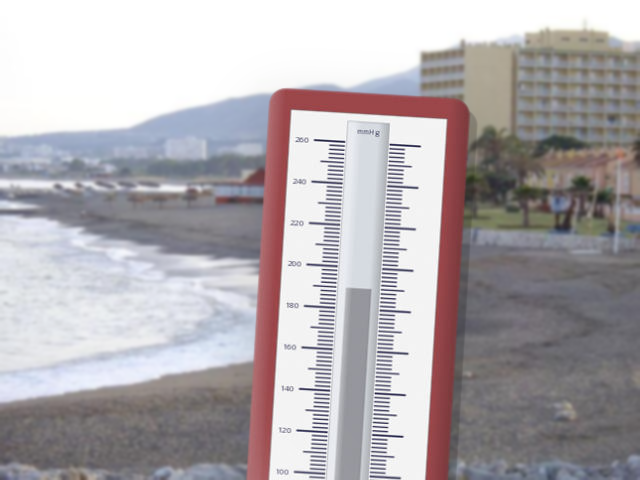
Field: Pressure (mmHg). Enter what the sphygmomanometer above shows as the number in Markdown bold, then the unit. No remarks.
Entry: **190** mmHg
